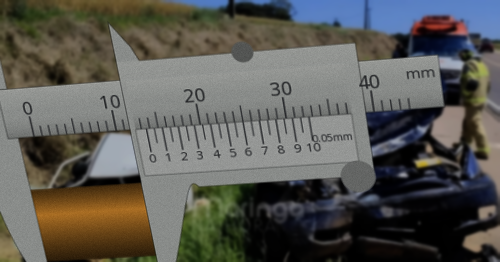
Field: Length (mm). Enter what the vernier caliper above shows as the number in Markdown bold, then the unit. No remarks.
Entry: **13.6** mm
